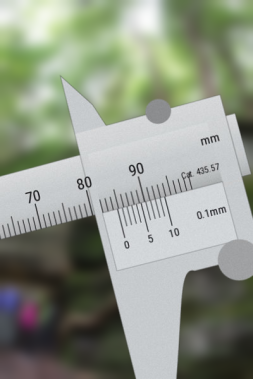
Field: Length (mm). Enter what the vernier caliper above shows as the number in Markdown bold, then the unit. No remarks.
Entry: **84.8** mm
